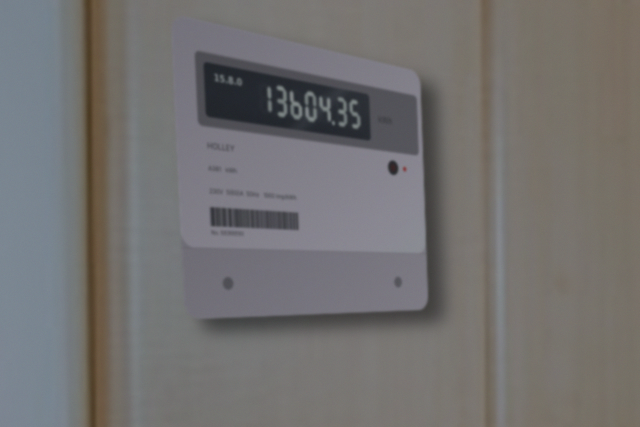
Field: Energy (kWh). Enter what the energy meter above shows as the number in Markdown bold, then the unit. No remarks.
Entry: **13604.35** kWh
